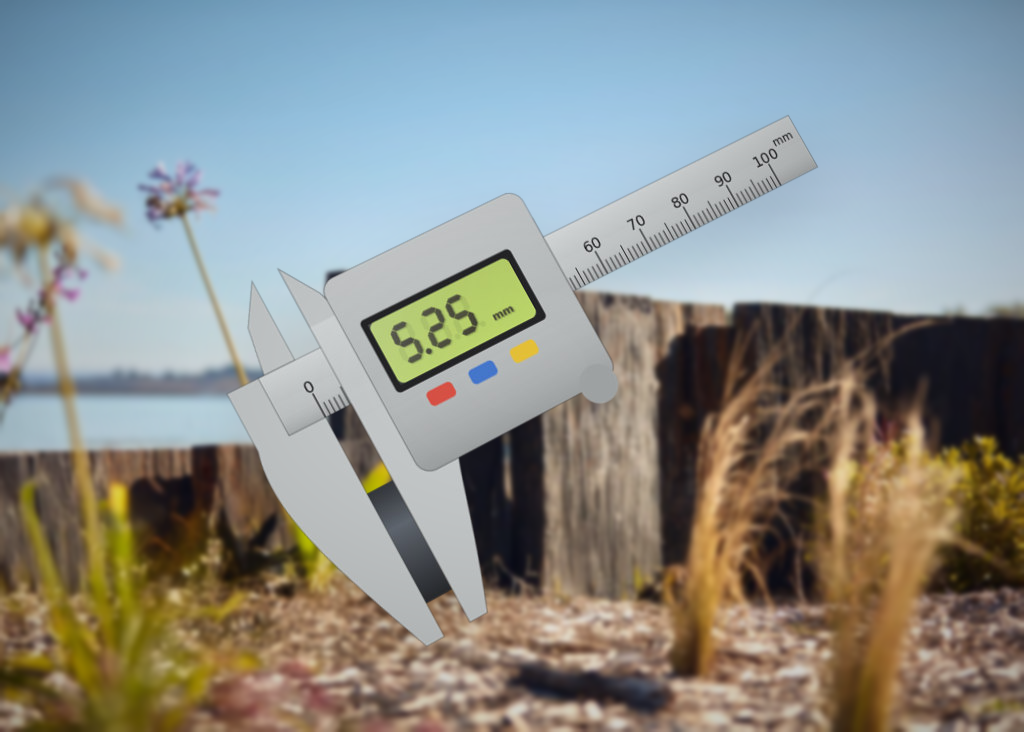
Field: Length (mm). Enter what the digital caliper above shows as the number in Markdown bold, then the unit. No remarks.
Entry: **5.25** mm
